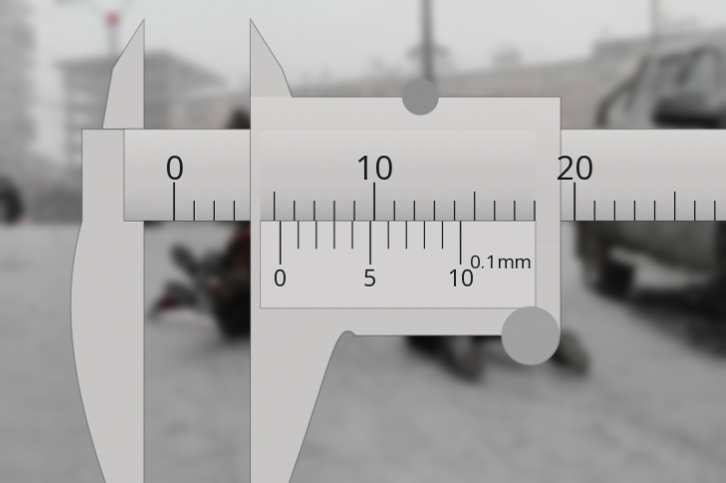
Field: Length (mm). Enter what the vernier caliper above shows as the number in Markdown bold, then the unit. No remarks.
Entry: **5.3** mm
